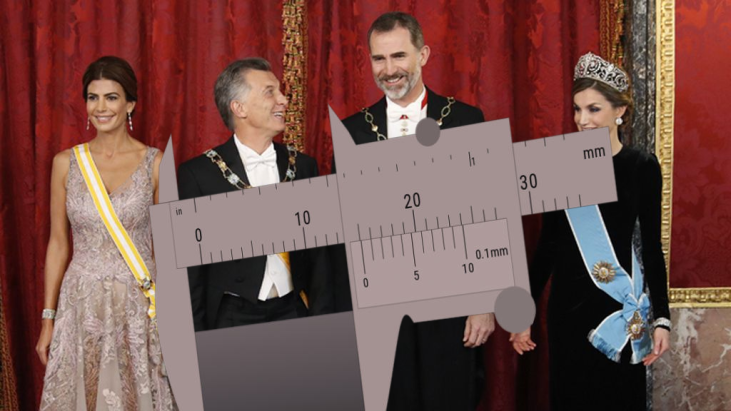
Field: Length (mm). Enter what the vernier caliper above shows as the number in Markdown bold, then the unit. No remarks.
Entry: **15.1** mm
